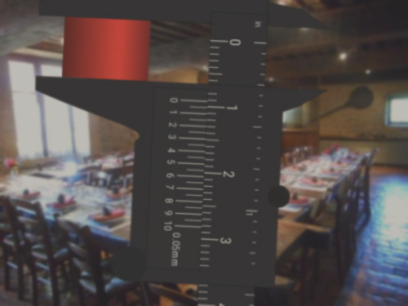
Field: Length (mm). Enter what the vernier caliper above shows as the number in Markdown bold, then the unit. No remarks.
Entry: **9.2** mm
